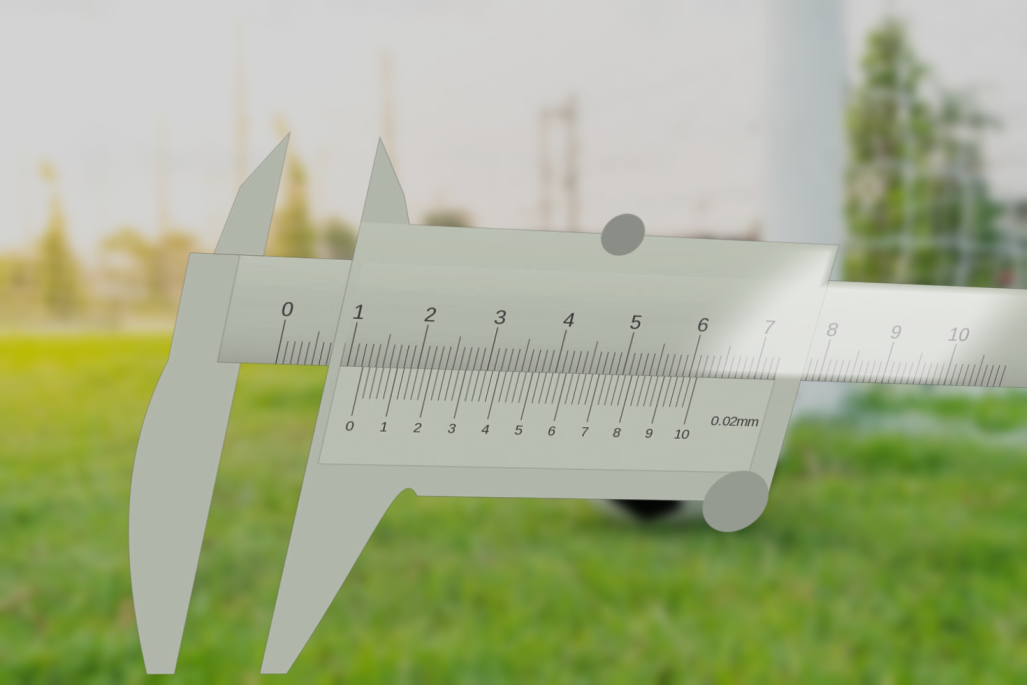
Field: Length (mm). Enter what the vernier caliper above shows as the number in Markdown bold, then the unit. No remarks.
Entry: **12.2** mm
